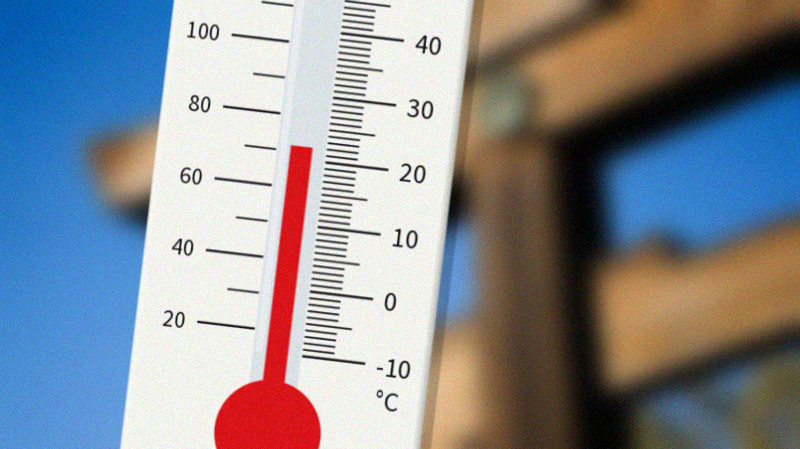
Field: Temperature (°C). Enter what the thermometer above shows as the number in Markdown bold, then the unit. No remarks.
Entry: **22** °C
